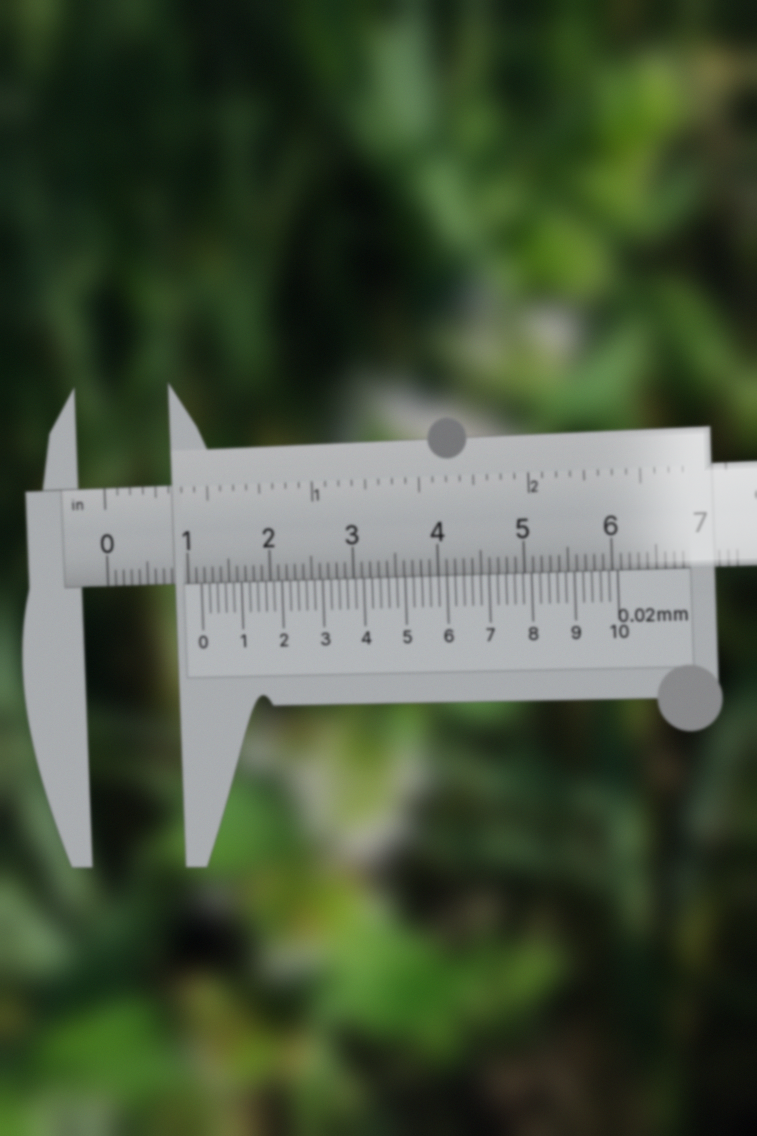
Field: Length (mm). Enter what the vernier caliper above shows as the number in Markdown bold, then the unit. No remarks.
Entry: **11.6** mm
